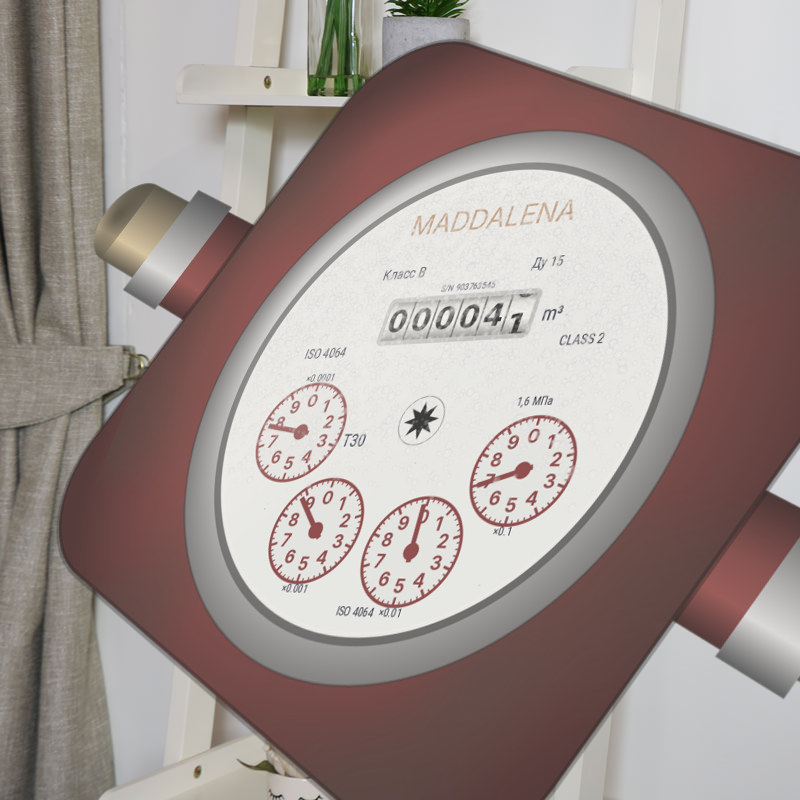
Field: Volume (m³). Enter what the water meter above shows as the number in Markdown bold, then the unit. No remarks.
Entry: **40.6987** m³
